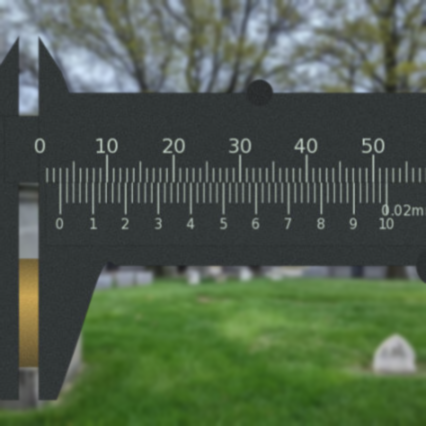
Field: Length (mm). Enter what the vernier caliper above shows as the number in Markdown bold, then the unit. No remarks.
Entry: **3.0** mm
